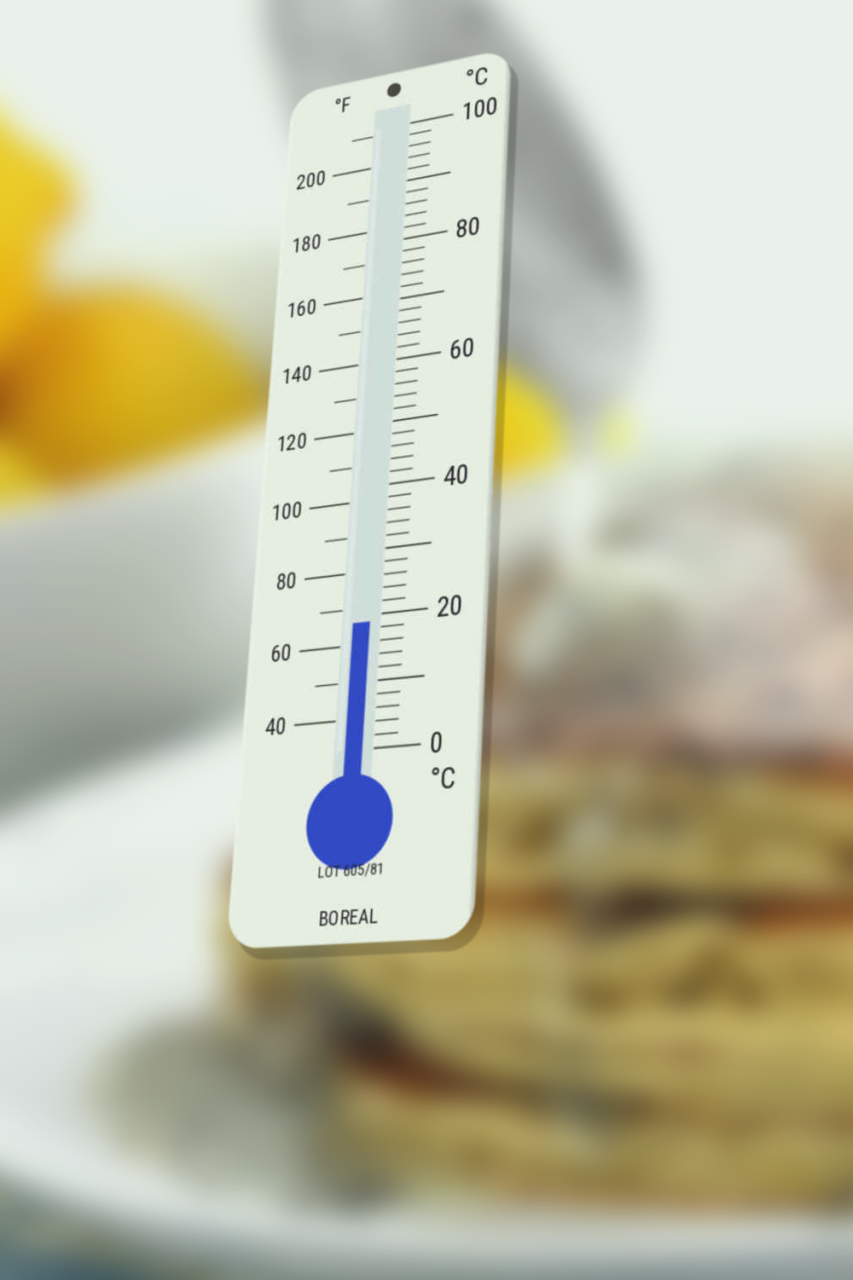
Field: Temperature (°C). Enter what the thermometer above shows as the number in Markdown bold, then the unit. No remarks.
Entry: **19** °C
